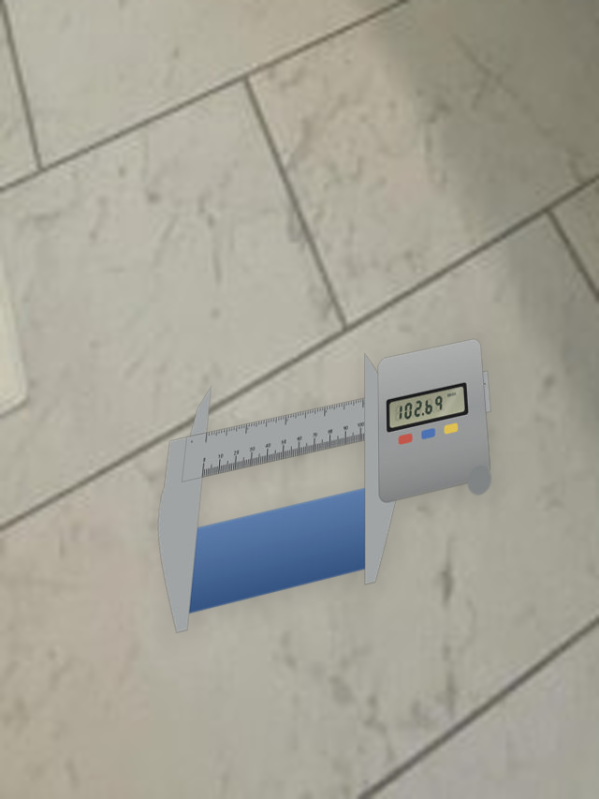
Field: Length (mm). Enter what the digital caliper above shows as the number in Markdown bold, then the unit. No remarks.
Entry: **102.69** mm
